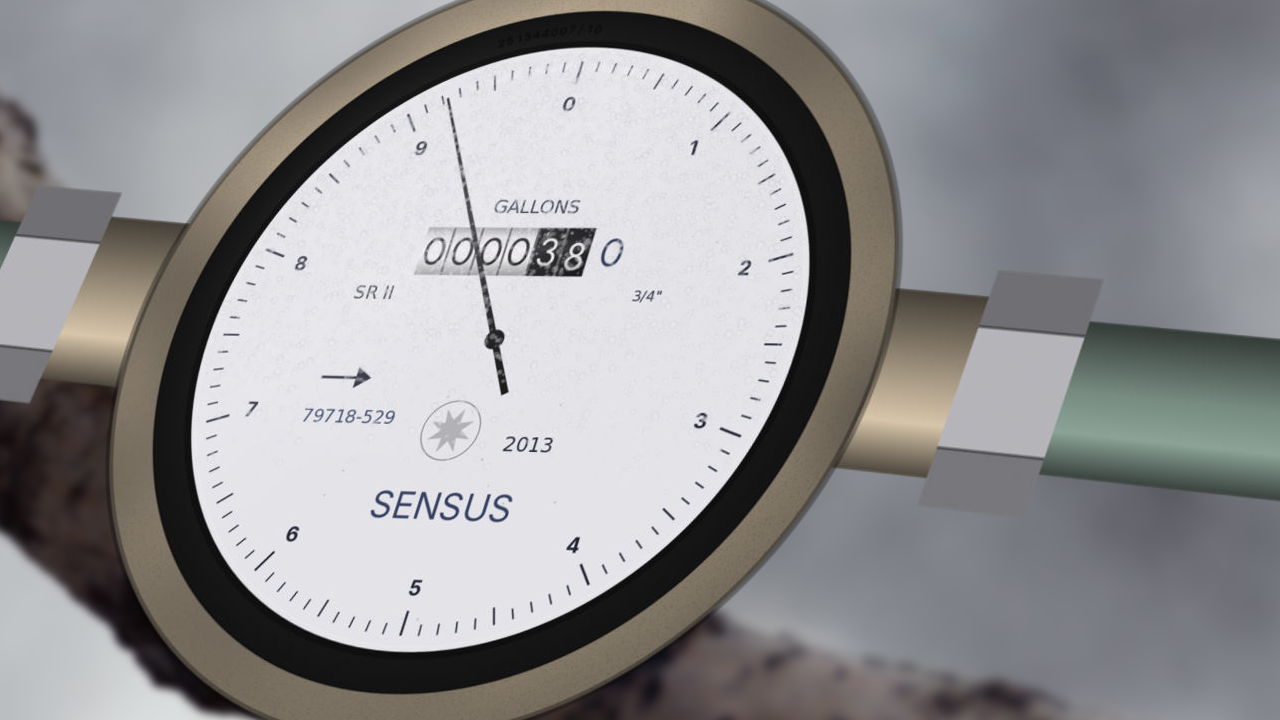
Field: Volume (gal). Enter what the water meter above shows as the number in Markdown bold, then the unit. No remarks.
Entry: **379.2** gal
